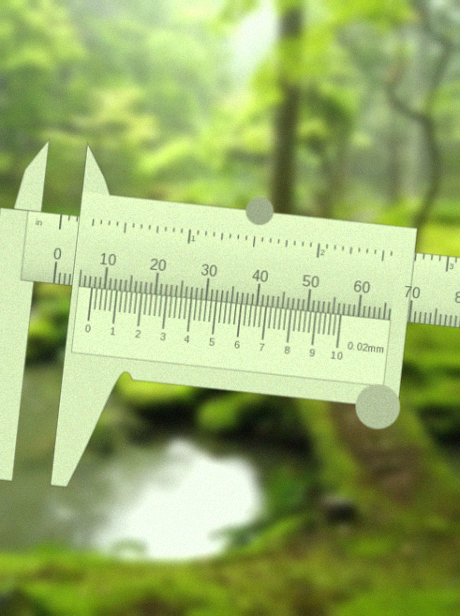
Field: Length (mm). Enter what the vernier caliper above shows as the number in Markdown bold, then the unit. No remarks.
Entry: **7.5** mm
